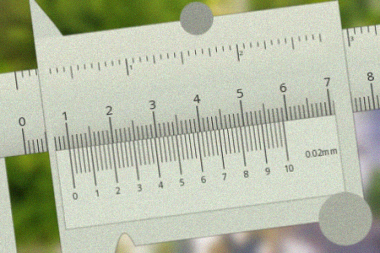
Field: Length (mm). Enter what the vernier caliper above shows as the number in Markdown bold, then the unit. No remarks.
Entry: **10.0** mm
